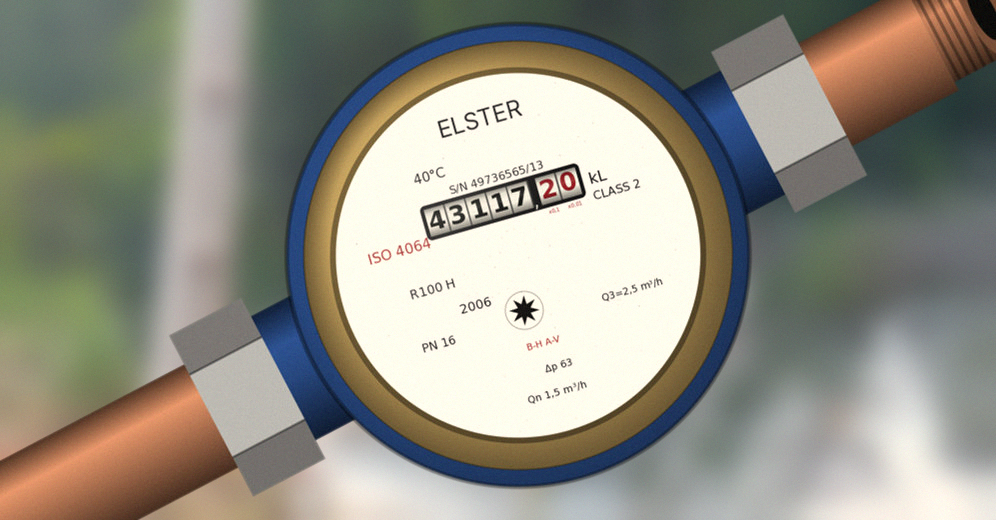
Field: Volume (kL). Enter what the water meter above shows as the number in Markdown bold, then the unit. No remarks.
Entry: **43117.20** kL
